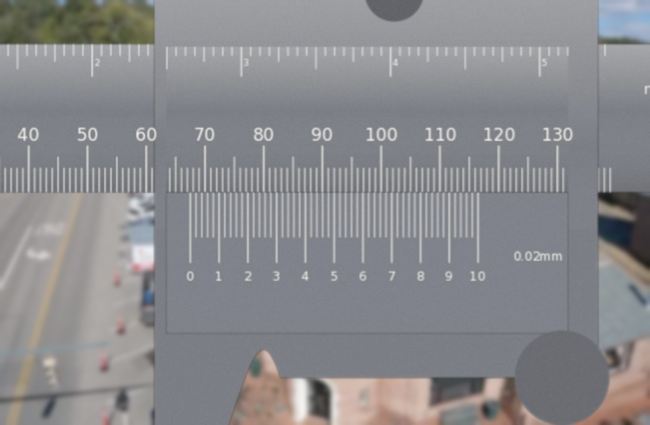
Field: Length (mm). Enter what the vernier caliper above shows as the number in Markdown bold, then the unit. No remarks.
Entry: **67.5** mm
